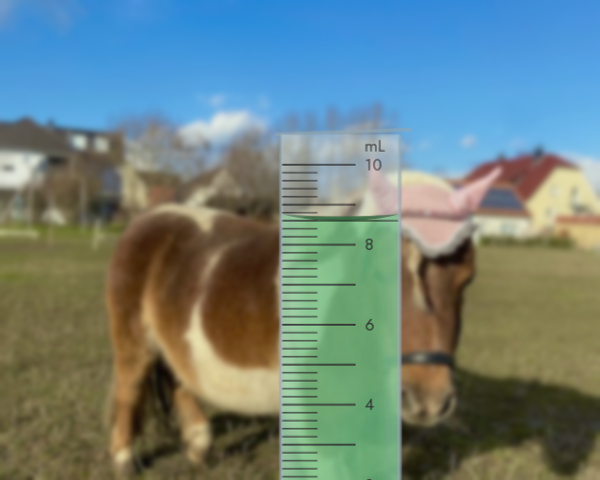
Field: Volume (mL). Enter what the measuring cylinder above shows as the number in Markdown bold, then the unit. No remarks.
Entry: **8.6** mL
